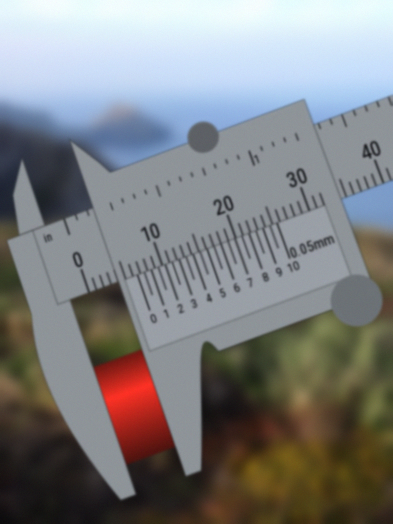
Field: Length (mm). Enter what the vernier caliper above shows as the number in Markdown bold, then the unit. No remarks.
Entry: **6.6** mm
